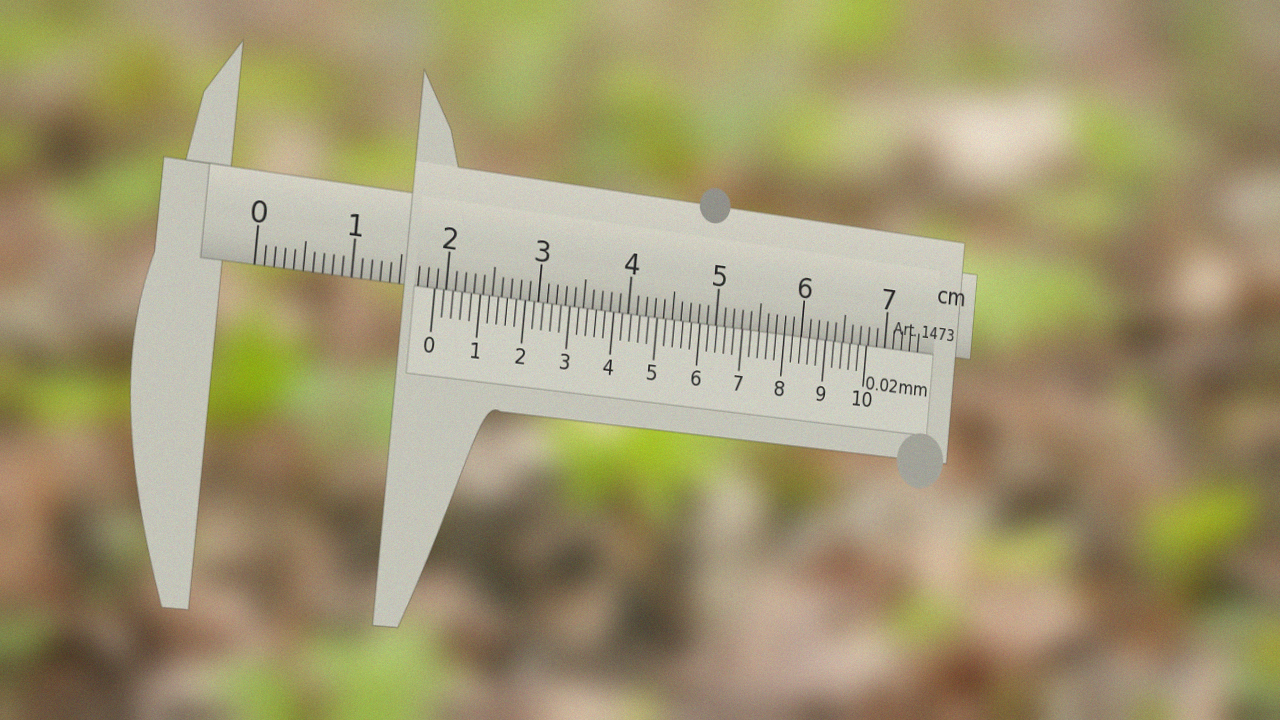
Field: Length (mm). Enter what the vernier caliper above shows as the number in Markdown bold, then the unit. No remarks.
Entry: **18.8** mm
